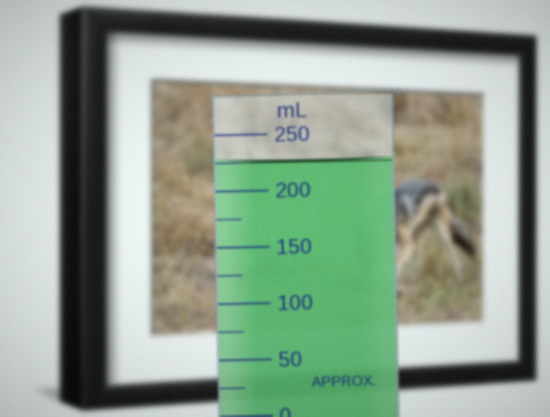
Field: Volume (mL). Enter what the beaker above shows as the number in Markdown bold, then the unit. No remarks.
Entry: **225** mL
